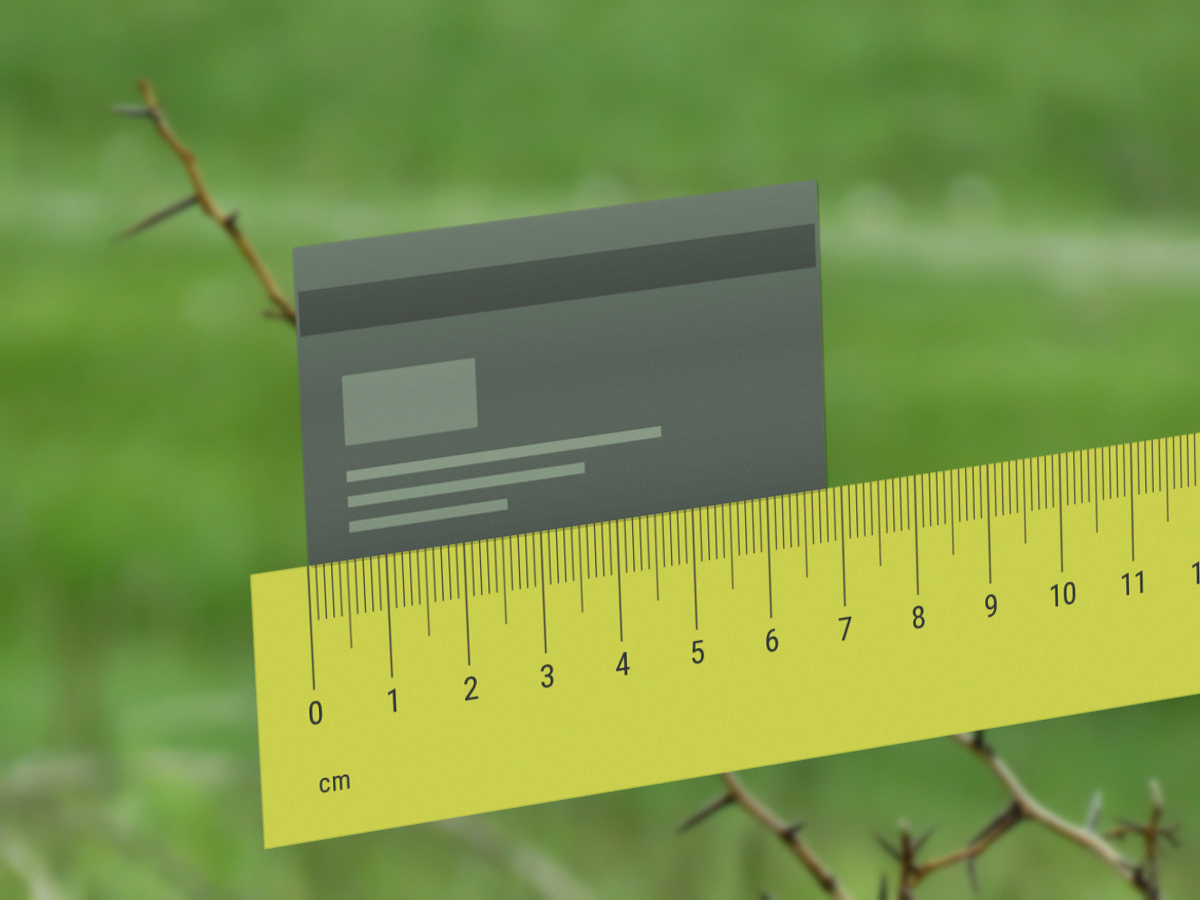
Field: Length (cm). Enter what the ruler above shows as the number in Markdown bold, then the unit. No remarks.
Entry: **6.8** cm
